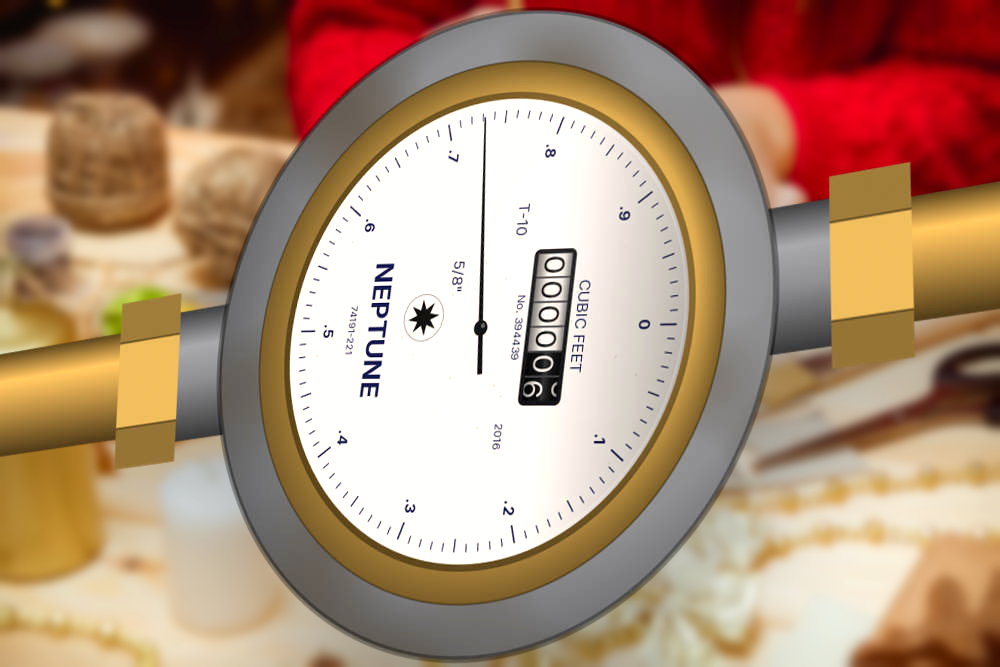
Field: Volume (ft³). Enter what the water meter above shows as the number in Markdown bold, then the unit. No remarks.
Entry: **5.73** ft³
